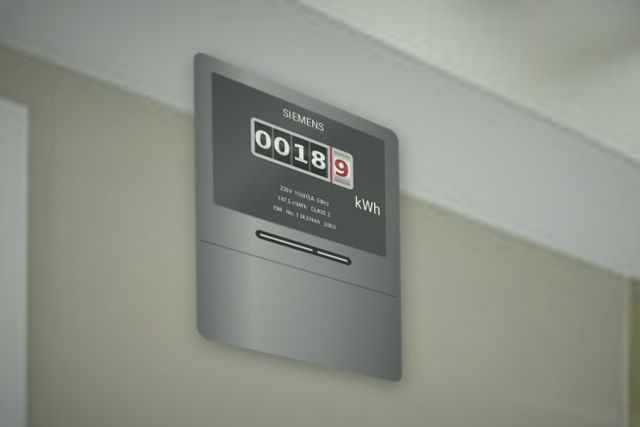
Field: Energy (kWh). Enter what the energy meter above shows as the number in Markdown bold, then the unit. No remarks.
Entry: **18.9** kWh
